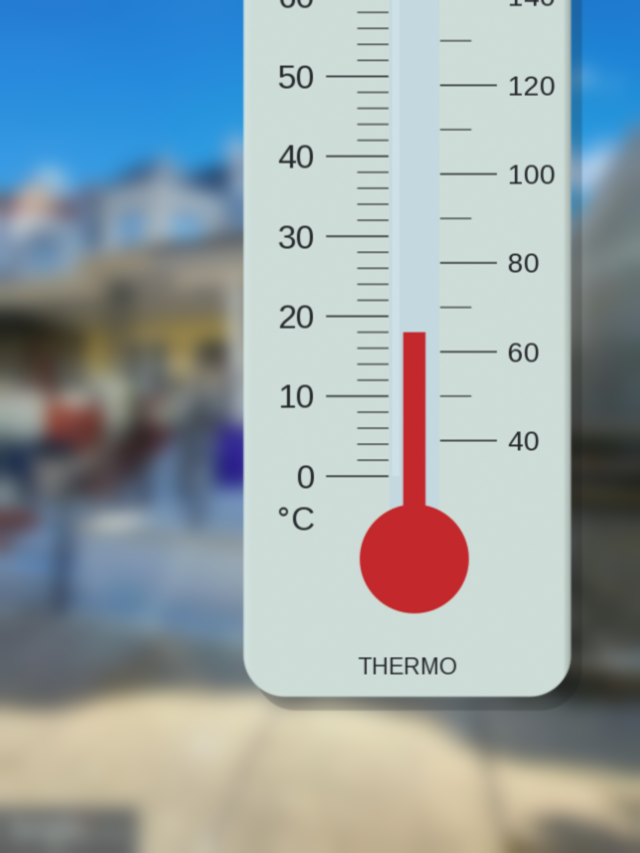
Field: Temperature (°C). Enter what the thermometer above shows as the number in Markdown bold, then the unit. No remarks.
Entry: **18** °C
